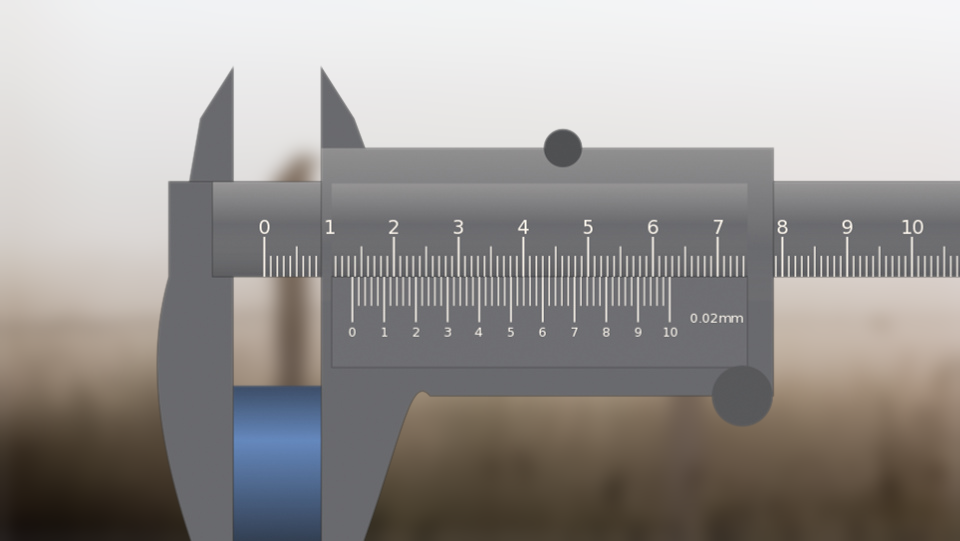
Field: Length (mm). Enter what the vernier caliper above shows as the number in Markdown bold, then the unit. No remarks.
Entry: **13.6** mm
